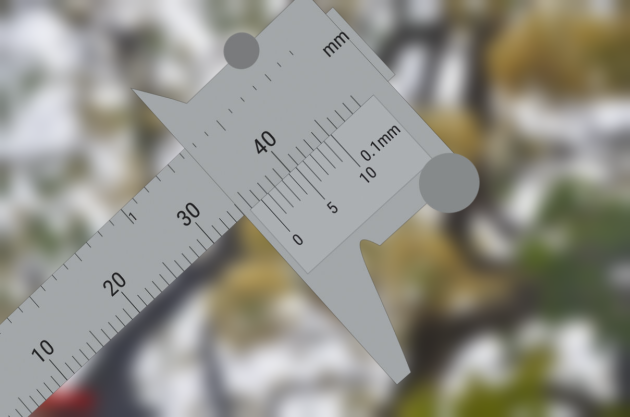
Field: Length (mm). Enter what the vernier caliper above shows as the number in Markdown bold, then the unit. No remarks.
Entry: **36.2** mm
